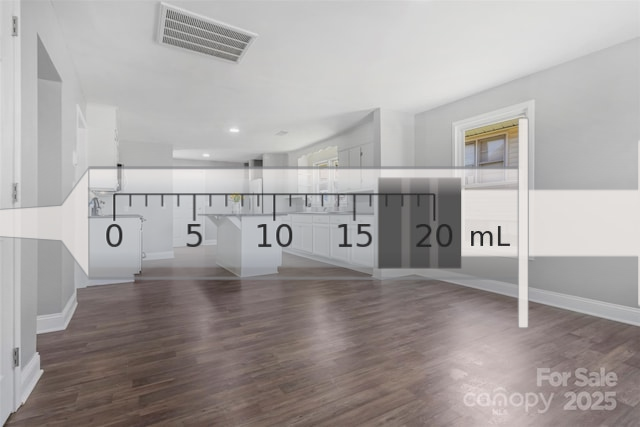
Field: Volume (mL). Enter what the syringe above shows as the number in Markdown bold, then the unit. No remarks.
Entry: **16.5** mL
